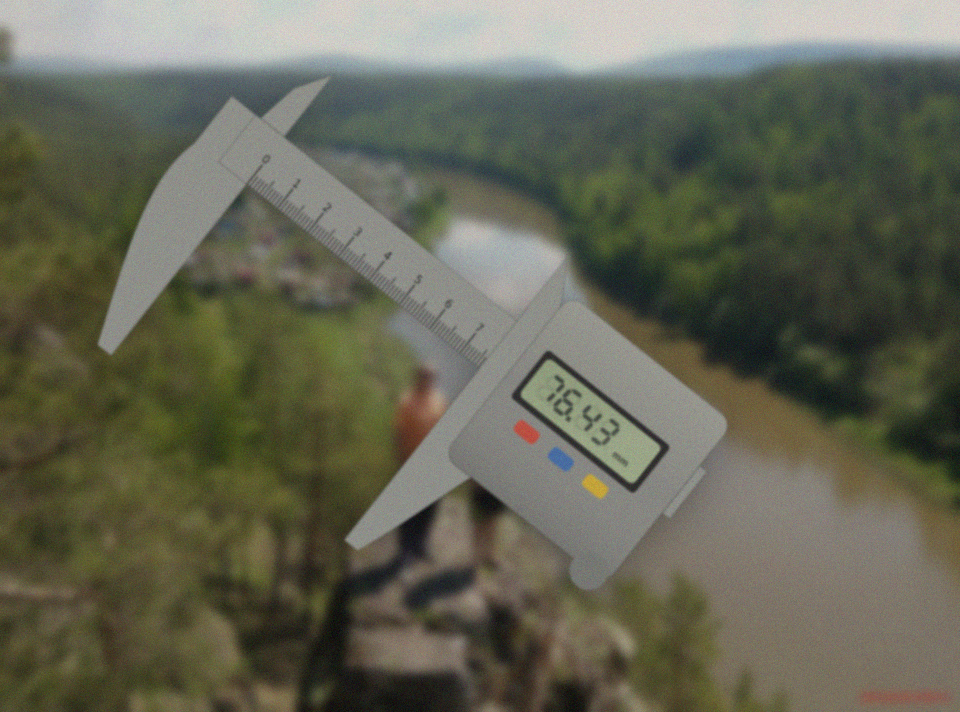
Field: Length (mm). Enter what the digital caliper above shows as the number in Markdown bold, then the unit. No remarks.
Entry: **76.43** mm
